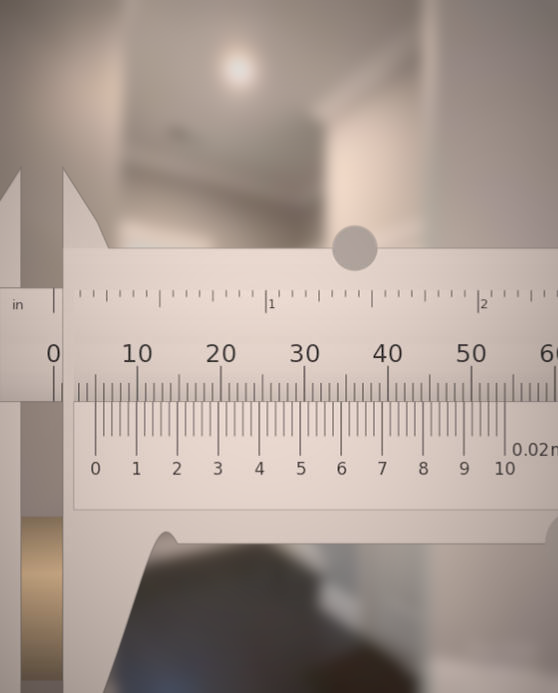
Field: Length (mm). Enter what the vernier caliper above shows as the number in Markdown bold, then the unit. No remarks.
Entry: **5.0** mm
